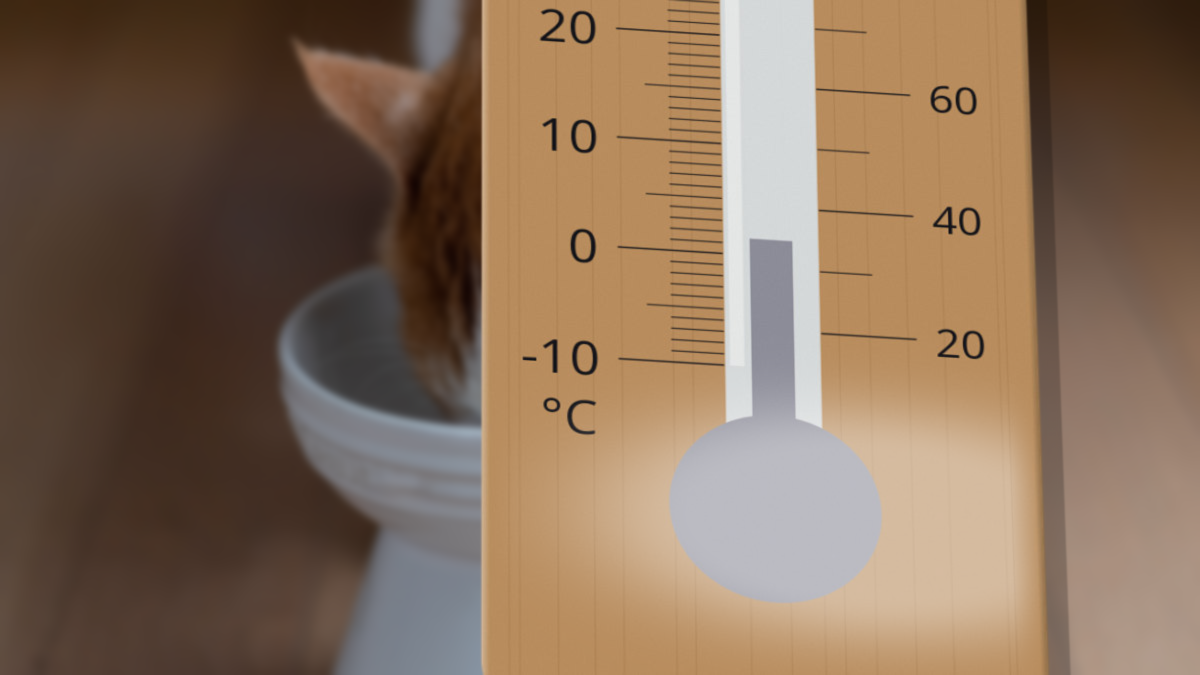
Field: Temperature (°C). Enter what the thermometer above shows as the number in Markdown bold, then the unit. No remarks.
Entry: **1.5** °C
